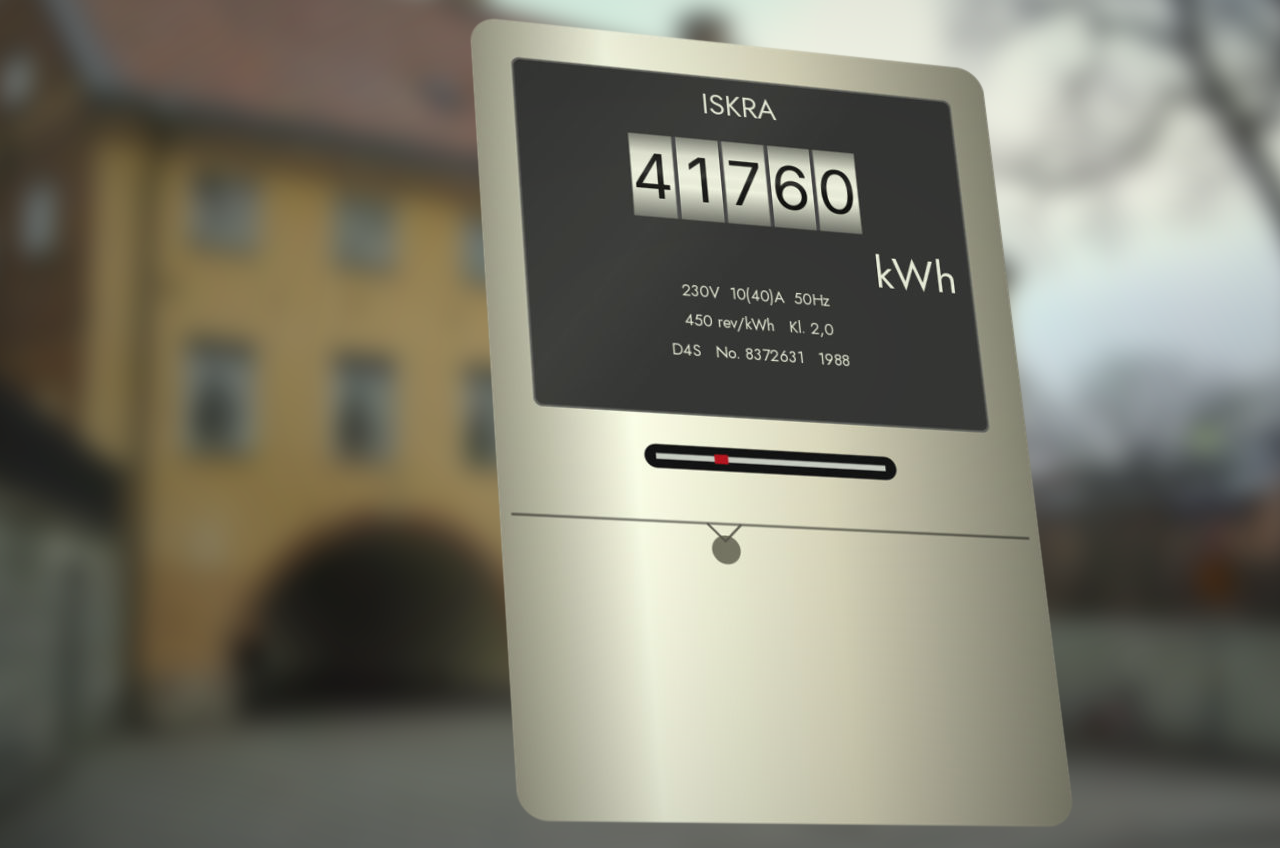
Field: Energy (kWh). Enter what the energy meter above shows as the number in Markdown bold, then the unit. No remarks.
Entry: **41760** kWh
